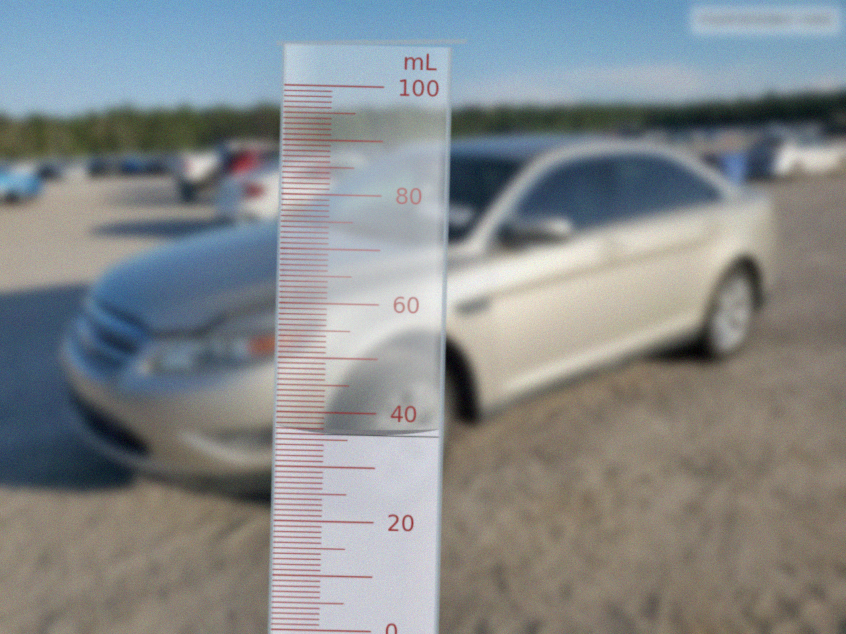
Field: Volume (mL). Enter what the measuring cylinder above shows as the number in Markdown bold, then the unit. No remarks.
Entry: **36** mL
